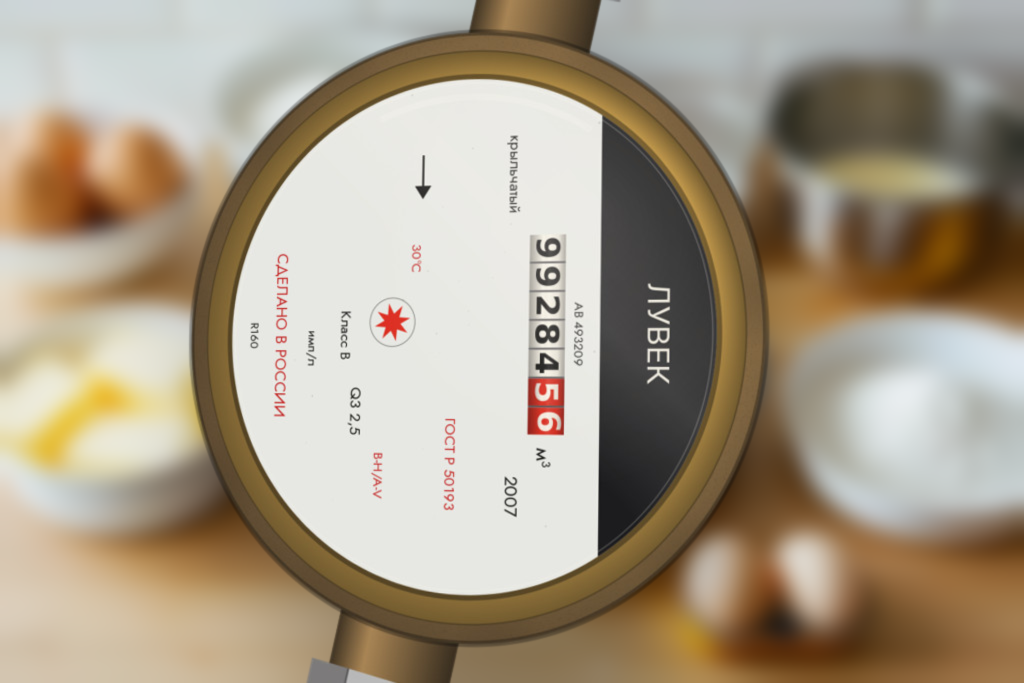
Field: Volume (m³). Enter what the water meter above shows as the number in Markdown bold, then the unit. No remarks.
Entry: **99284.56** m³
